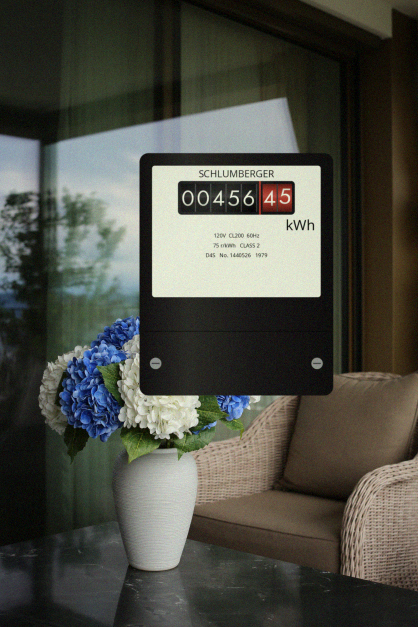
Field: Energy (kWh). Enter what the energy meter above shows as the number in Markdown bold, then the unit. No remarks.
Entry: **456.45** kWh
